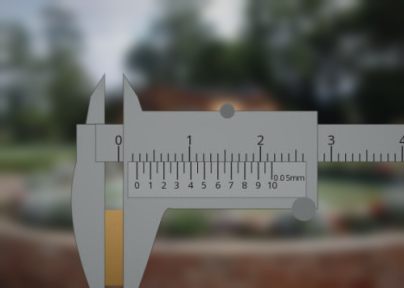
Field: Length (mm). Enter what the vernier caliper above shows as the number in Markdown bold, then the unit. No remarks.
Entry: **2.6** mm
